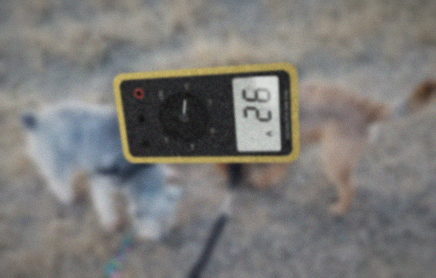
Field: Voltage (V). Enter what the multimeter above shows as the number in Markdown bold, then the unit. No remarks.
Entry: **92** V
